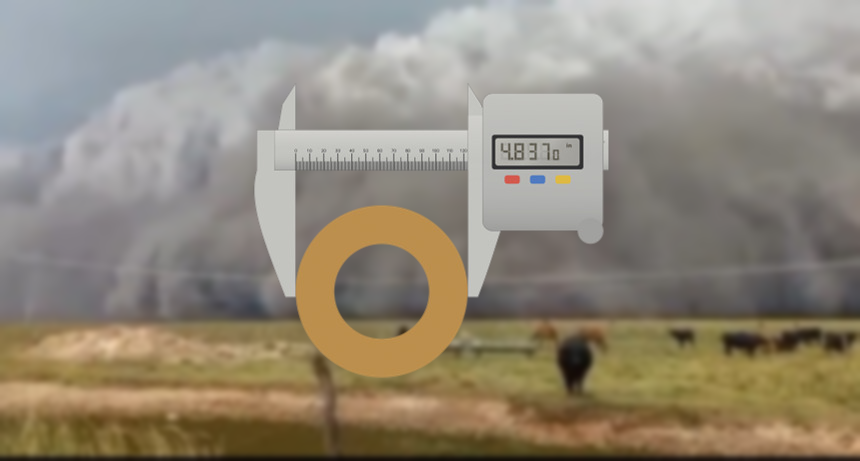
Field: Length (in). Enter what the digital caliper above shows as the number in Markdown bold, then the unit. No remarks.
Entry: **4.8370** in
